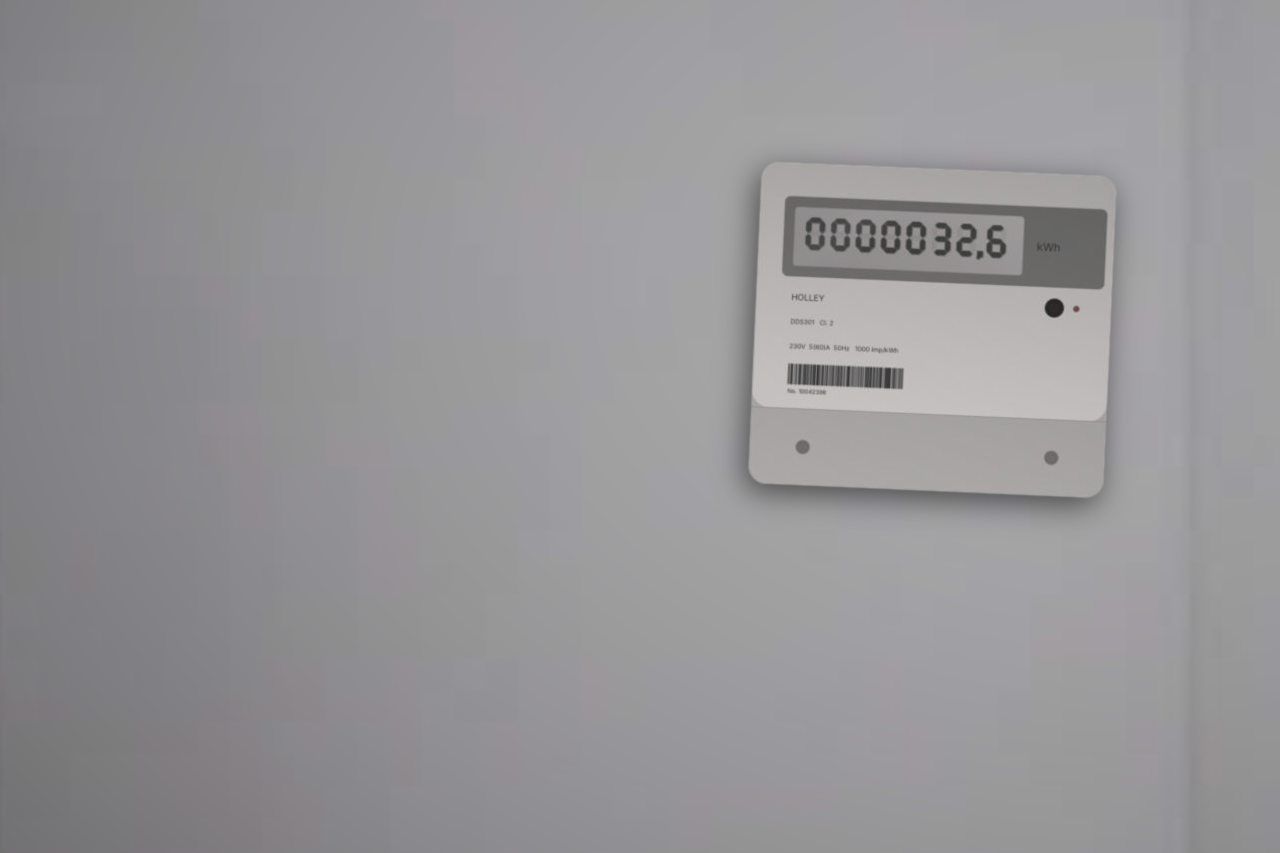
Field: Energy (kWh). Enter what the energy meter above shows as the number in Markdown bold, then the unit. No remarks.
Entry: **32.6** kWh
